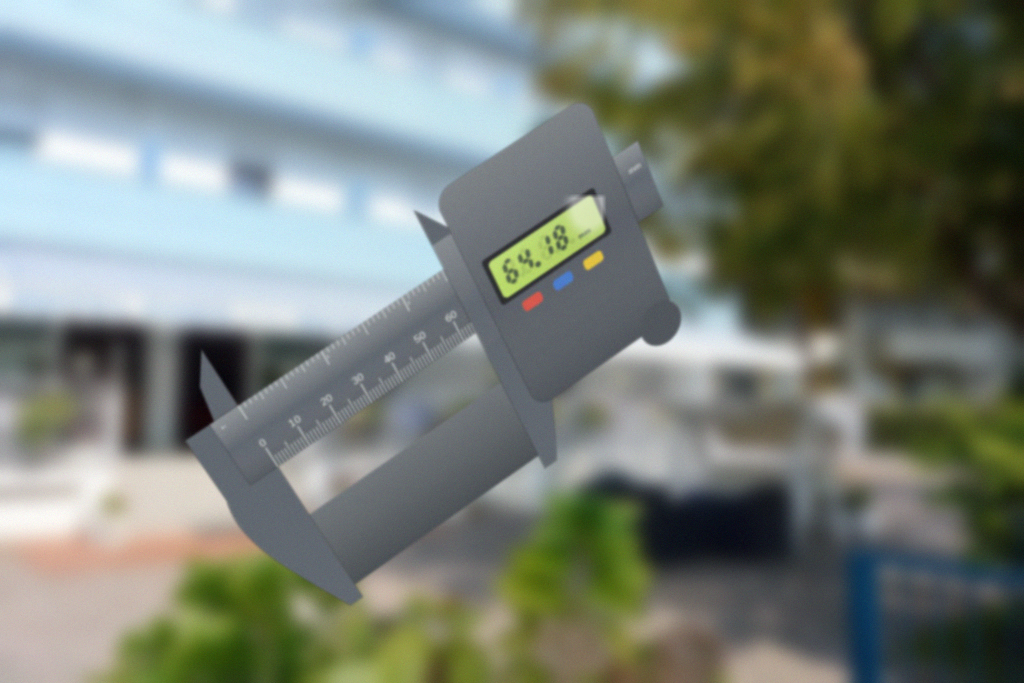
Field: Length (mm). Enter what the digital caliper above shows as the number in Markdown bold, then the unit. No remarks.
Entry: **64.18** mm
